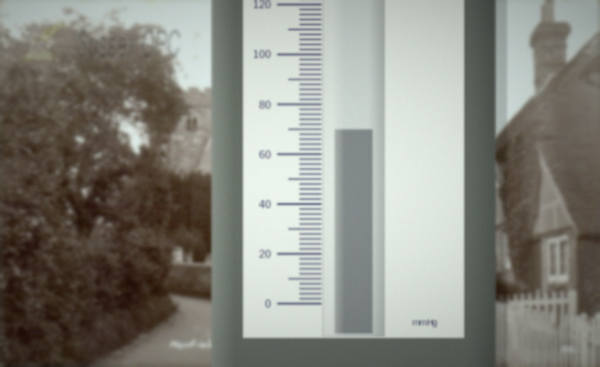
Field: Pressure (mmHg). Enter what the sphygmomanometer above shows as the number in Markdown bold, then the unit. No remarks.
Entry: **70** mmHg
